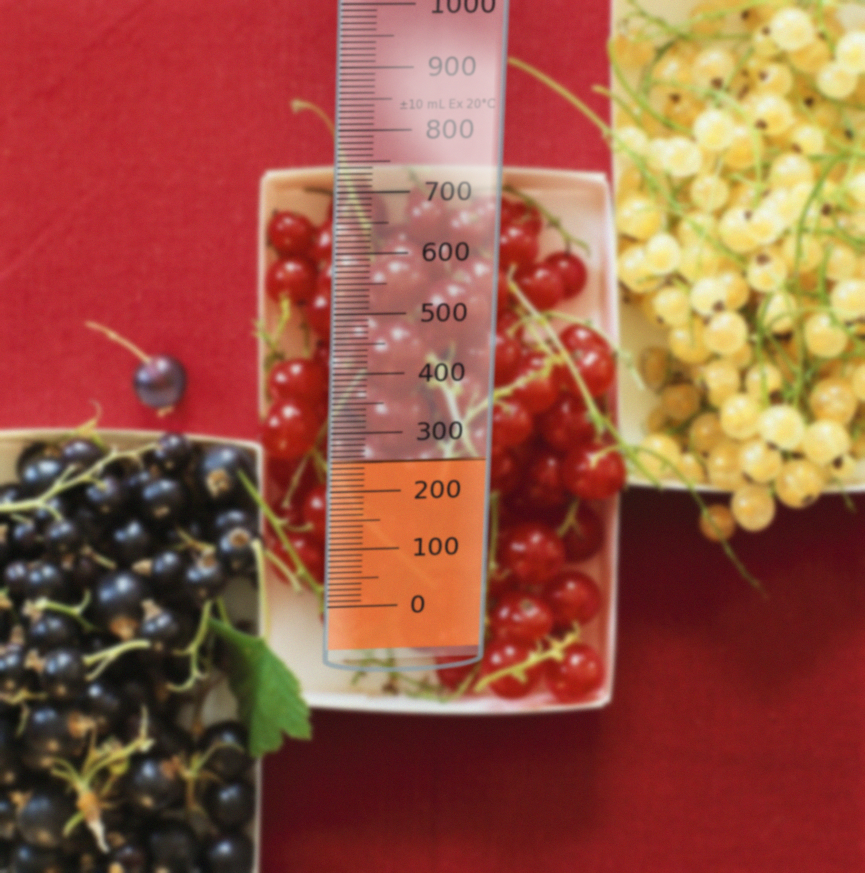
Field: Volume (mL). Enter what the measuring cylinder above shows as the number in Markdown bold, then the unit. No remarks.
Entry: **250** mL
